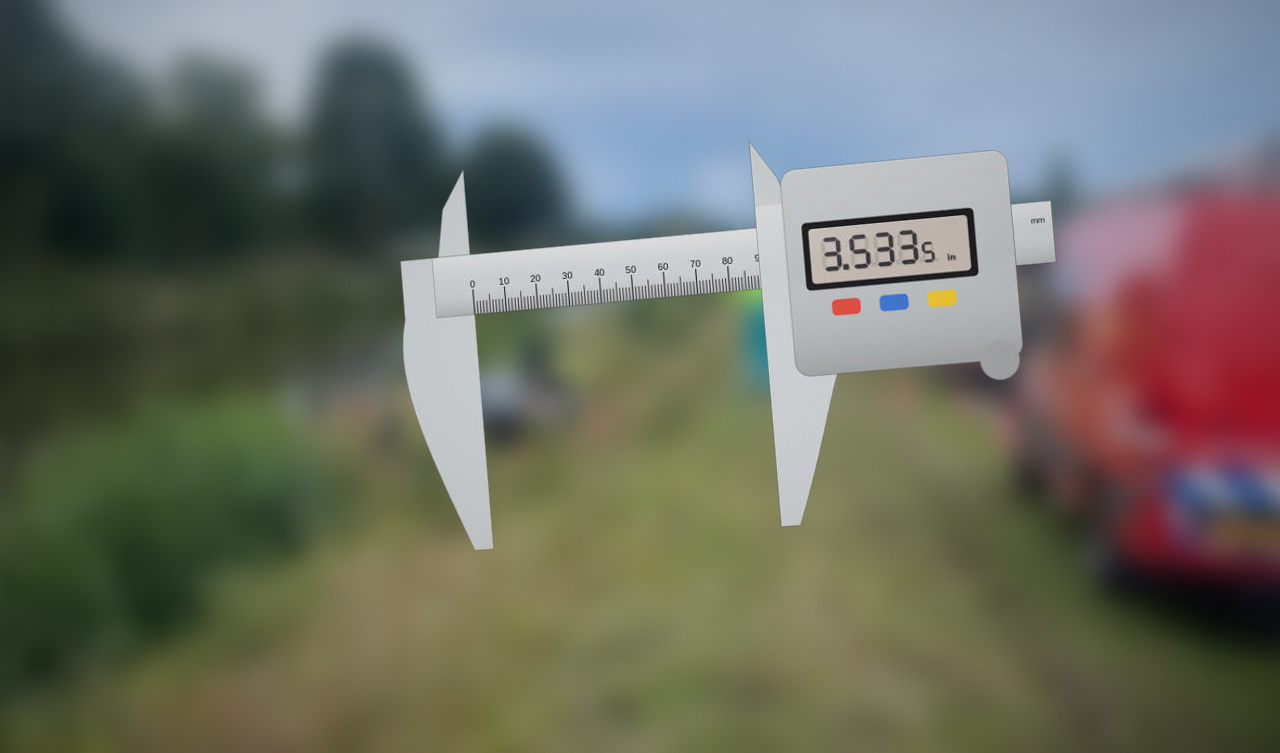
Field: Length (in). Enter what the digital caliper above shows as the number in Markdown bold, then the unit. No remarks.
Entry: **3.5335** in
